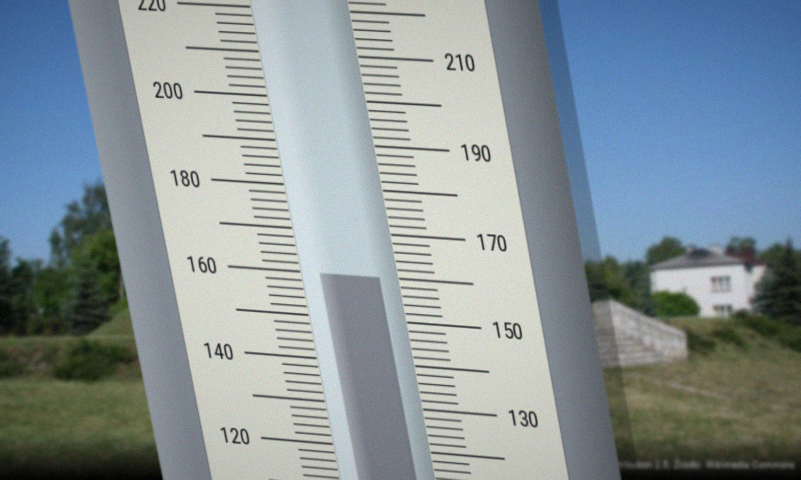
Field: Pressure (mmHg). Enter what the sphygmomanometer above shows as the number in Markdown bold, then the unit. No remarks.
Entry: **160** mmHg
